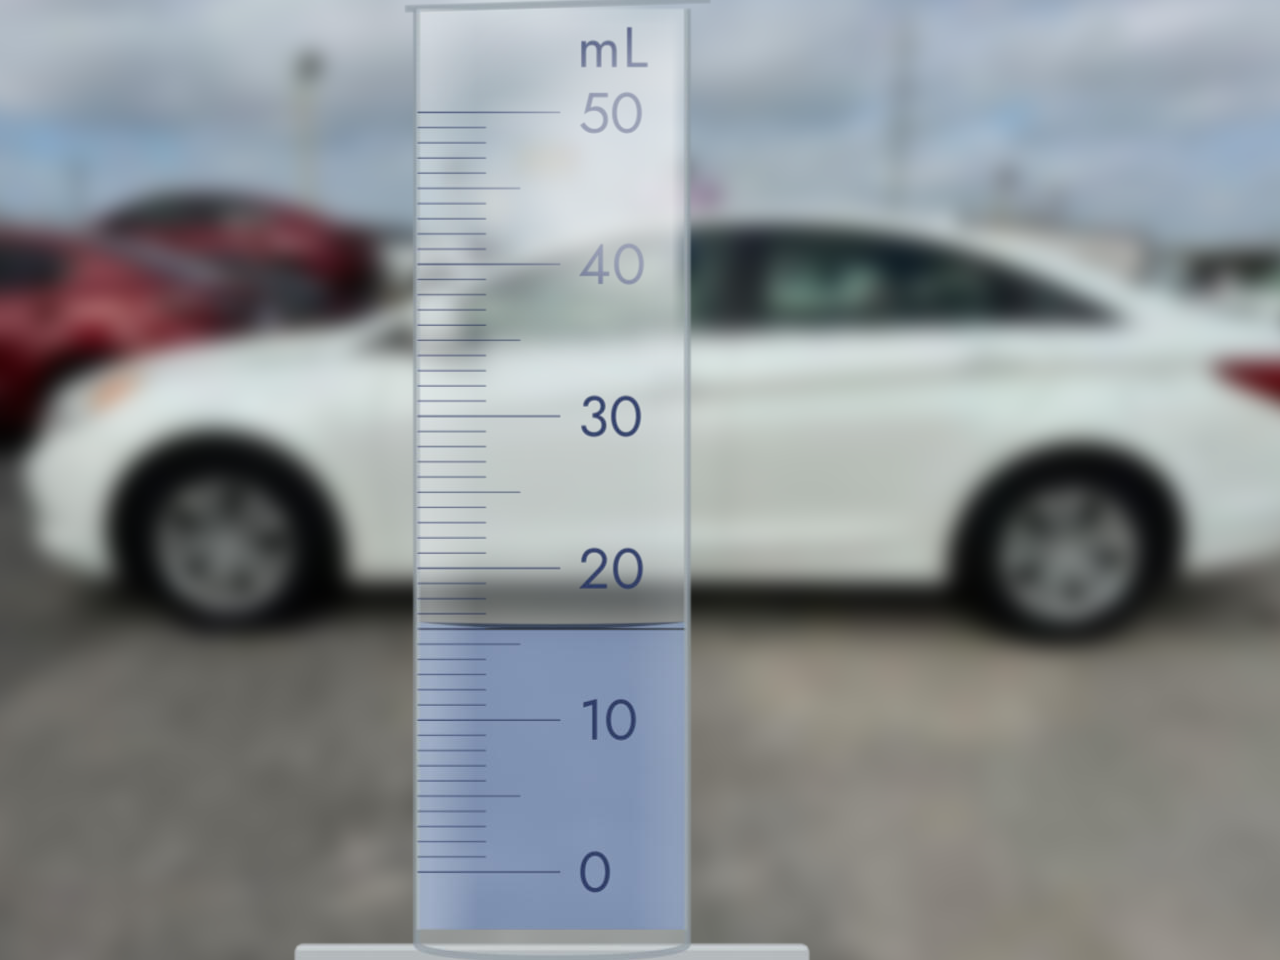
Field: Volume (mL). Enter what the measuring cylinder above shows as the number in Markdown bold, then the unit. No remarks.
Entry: **16** mL
